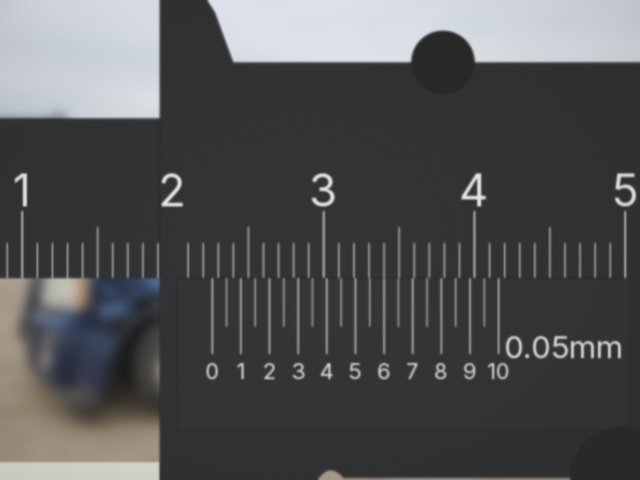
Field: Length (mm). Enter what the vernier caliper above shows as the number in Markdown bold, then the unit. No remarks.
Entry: **22.6** mm
